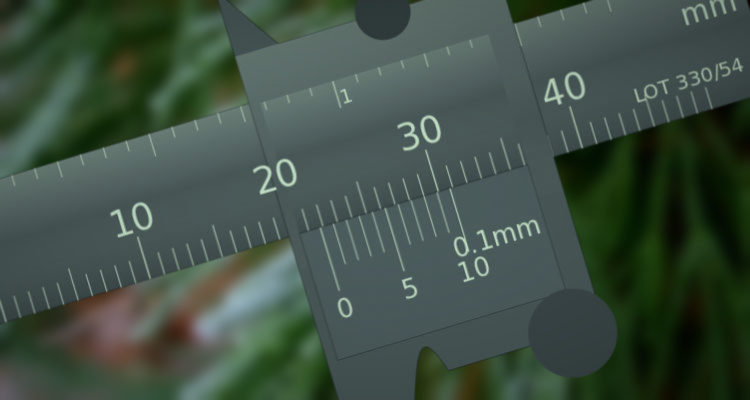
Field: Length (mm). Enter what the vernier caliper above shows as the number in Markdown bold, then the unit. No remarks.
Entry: **21.8** mm
